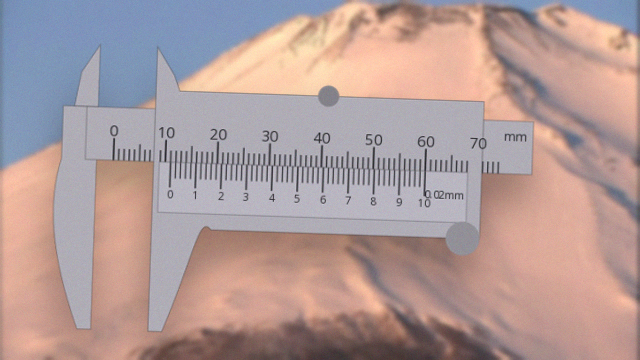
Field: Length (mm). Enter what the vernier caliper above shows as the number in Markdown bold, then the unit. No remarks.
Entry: **11.0** mm
